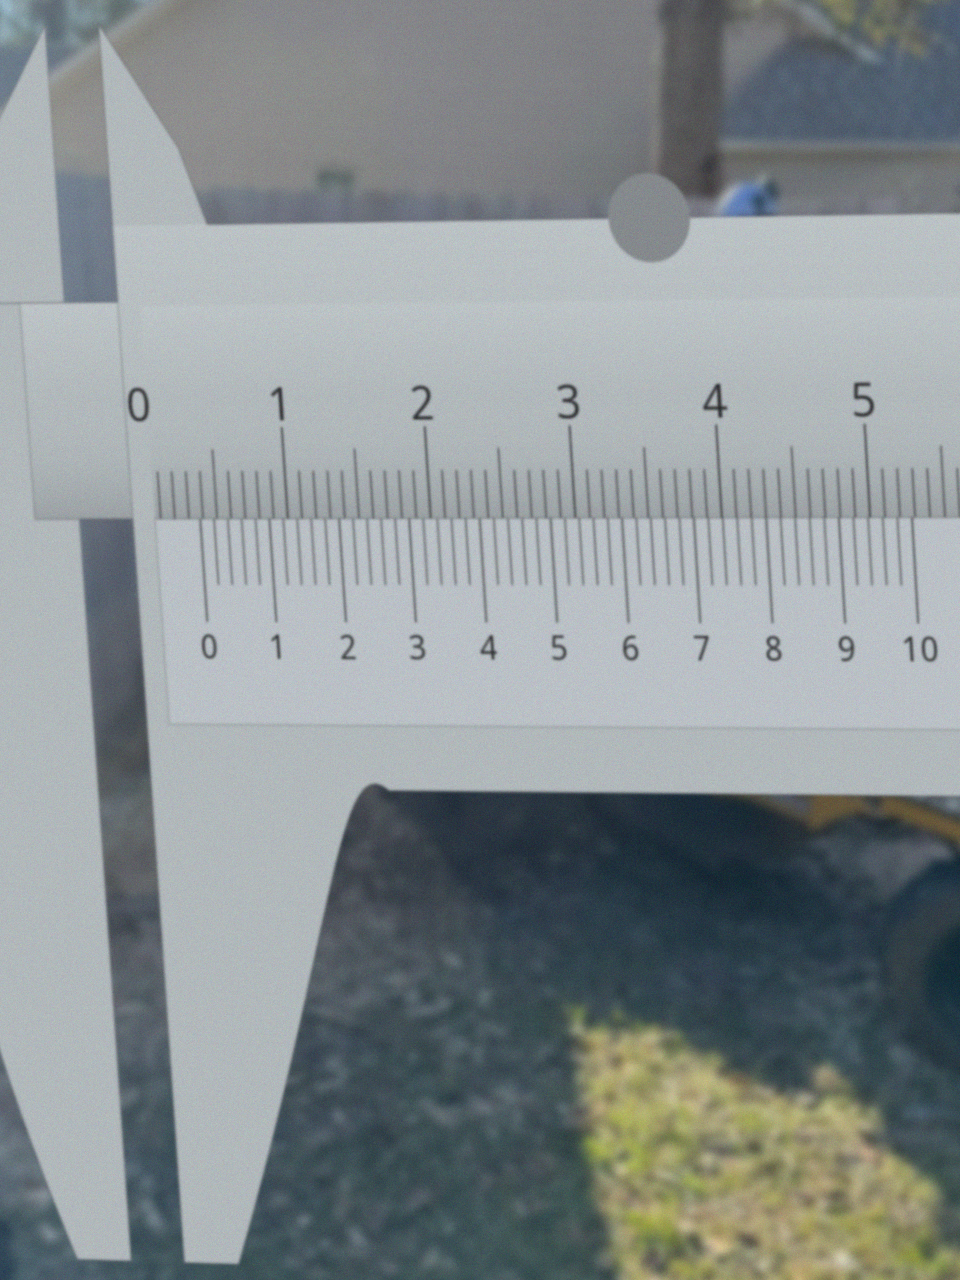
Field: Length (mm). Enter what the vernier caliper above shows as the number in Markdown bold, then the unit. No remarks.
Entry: **3.8** mm
